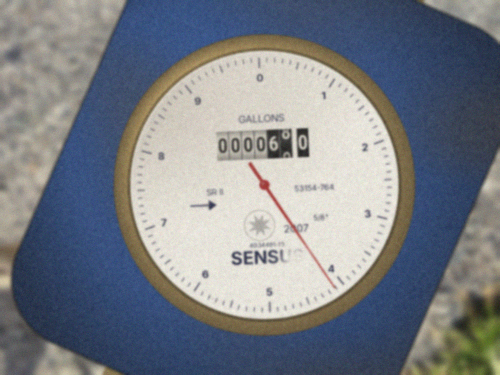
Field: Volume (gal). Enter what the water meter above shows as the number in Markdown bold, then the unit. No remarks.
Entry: **684.1** gal
